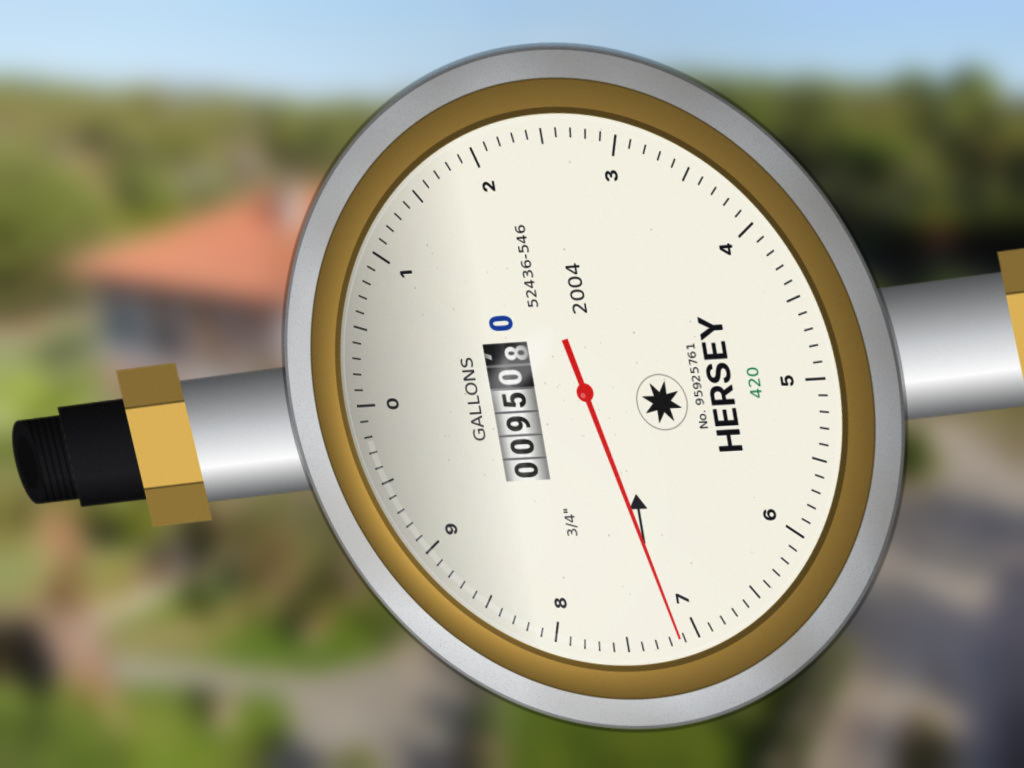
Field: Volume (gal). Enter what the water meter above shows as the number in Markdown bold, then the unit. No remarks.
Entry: **95077.1** gal
